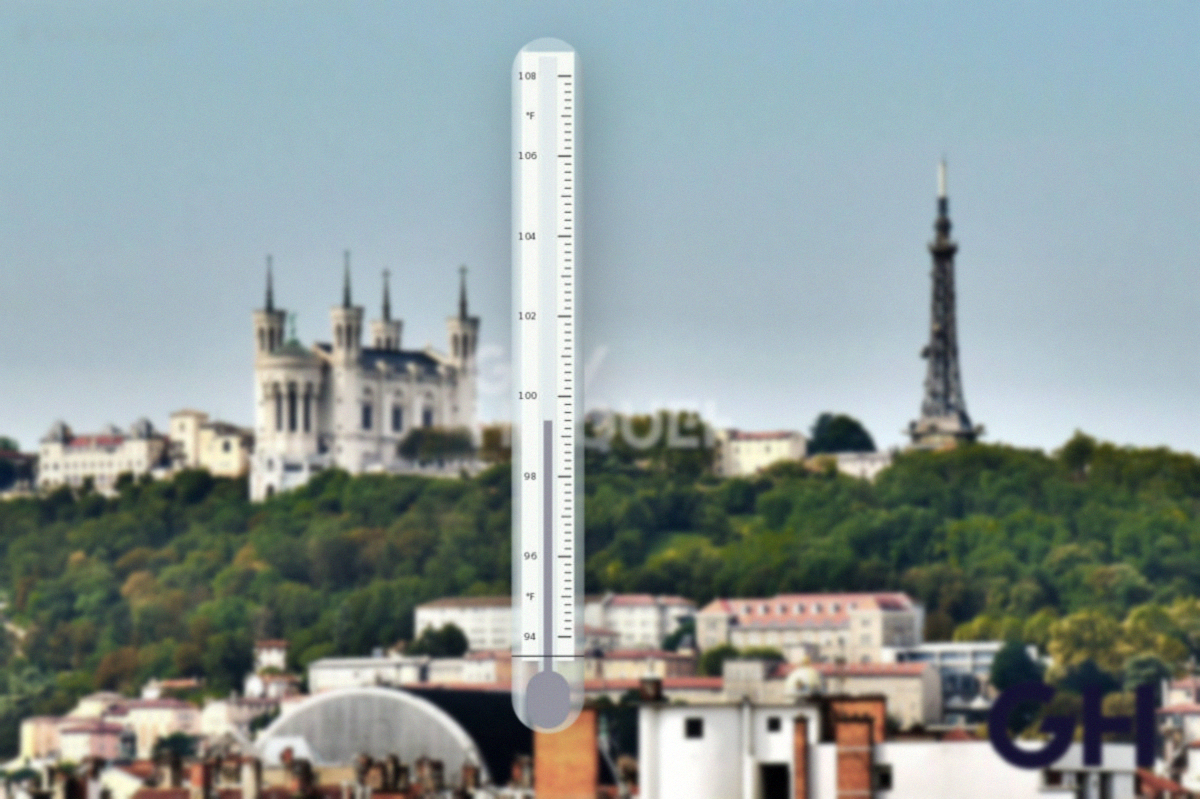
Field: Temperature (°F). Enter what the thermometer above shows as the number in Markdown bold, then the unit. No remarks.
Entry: **99.4** °F
